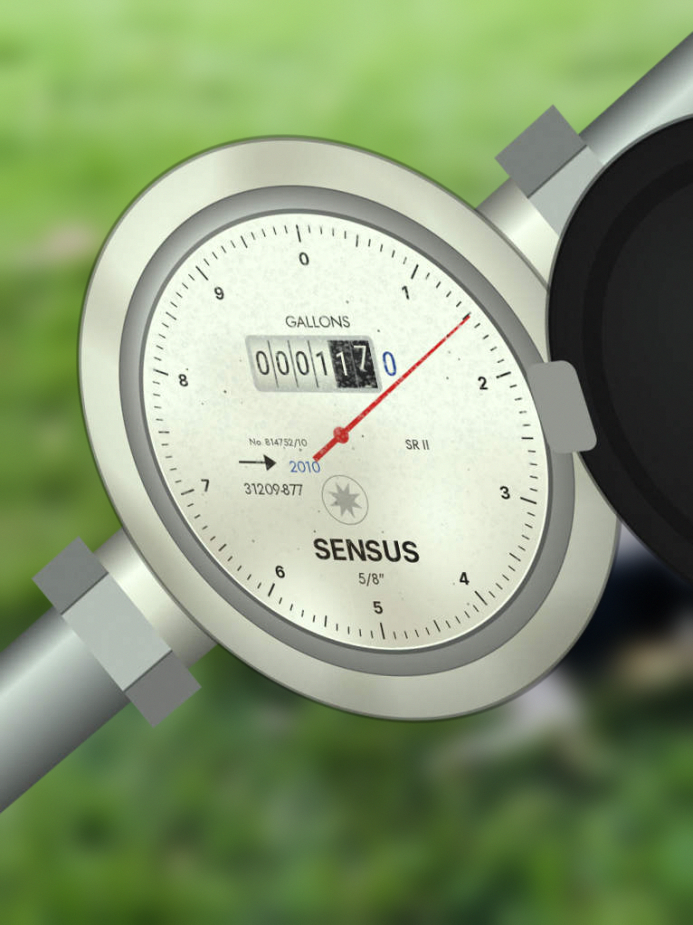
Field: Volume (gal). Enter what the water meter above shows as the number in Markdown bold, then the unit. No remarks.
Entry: **1171.5** gal
